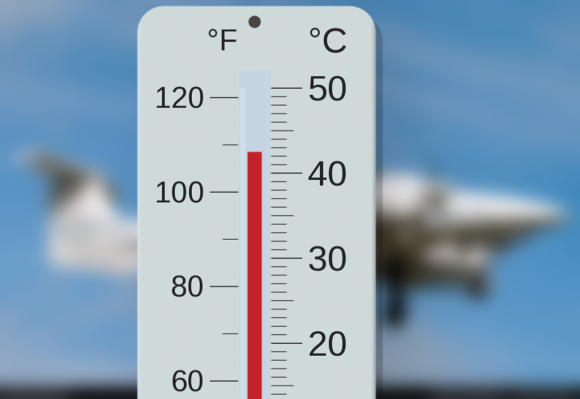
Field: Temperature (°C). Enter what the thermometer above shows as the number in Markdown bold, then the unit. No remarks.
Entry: **42.5** °C
